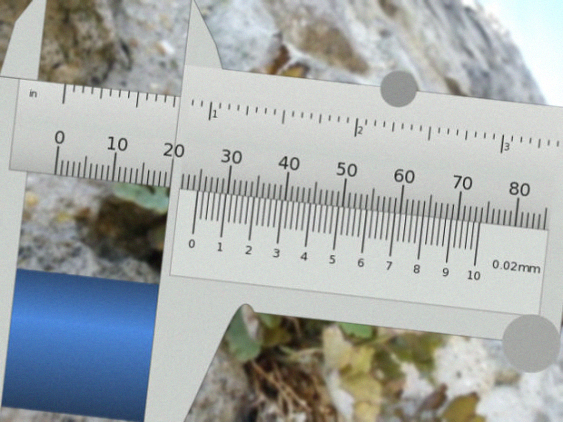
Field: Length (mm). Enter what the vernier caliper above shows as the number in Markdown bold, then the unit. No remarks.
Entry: **24.8** mm
